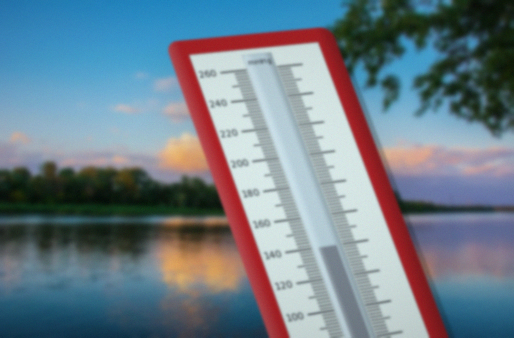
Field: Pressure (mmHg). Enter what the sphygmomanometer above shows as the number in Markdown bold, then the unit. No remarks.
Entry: **140** mmHg
